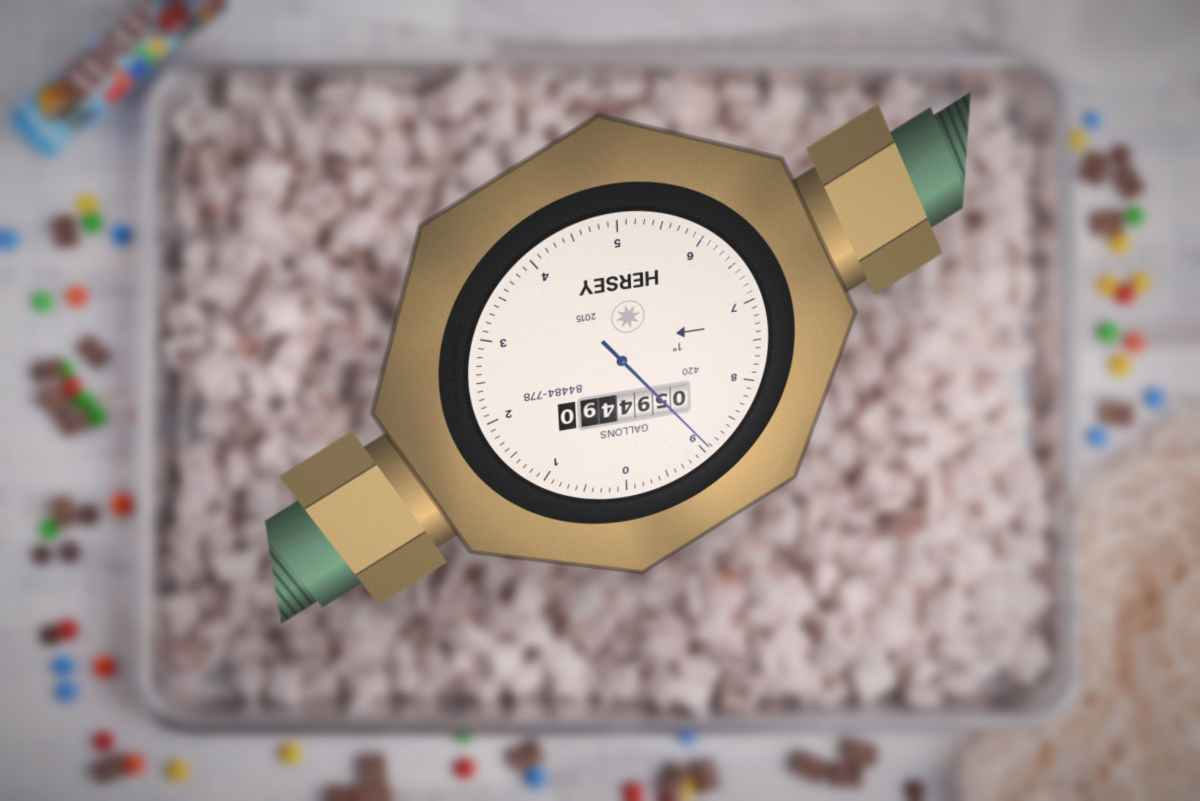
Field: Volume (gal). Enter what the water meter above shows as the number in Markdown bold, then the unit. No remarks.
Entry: **594488.9** gal
